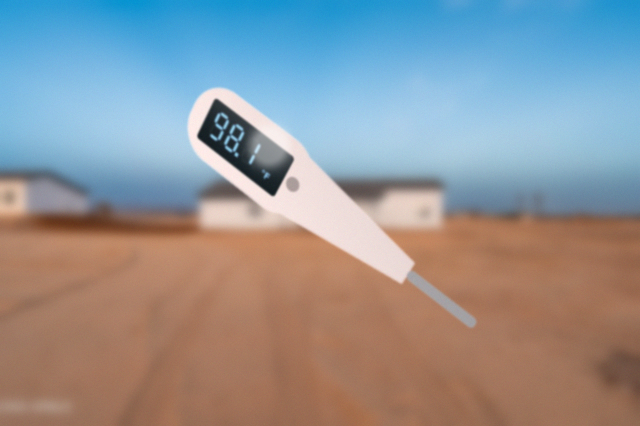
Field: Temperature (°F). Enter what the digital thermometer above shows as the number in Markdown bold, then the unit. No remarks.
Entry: **98.1** °F
